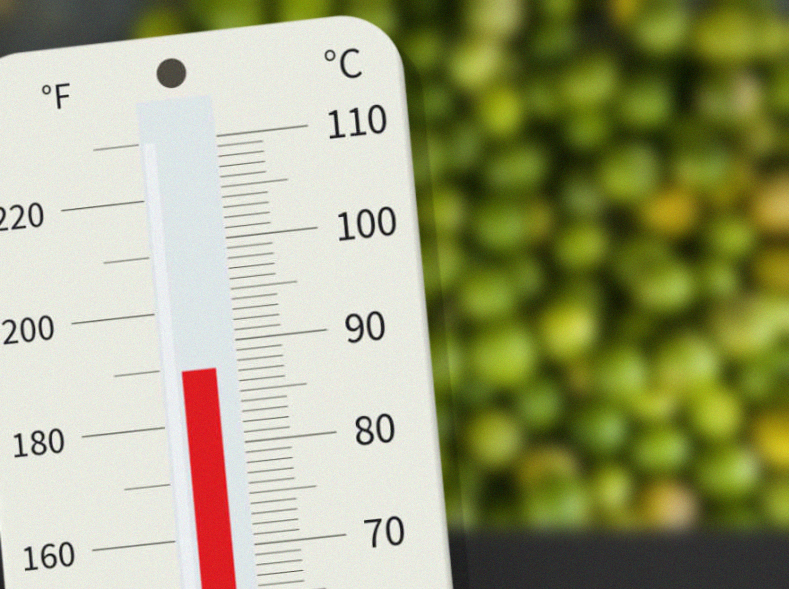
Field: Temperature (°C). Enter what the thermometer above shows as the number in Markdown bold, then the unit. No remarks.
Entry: **87.5** °C
